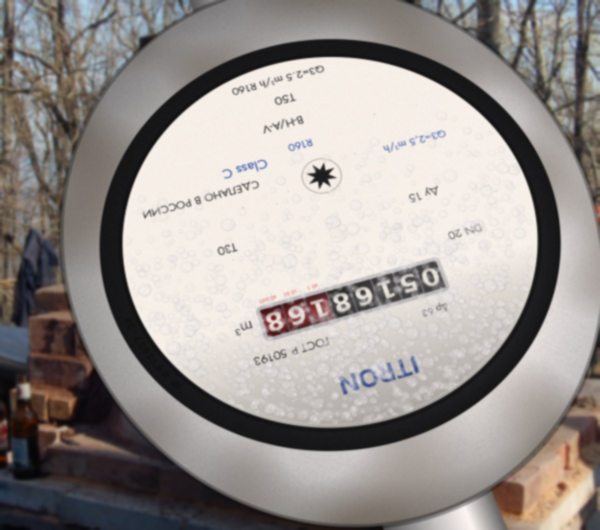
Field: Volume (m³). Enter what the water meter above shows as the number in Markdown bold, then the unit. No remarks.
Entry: **5168.168** m³
